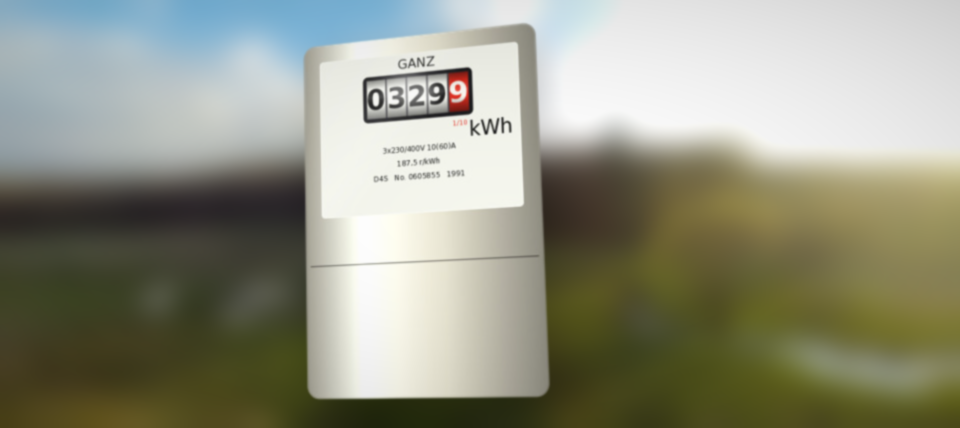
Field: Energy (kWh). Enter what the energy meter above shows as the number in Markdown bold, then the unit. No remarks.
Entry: **329.9** kWh
